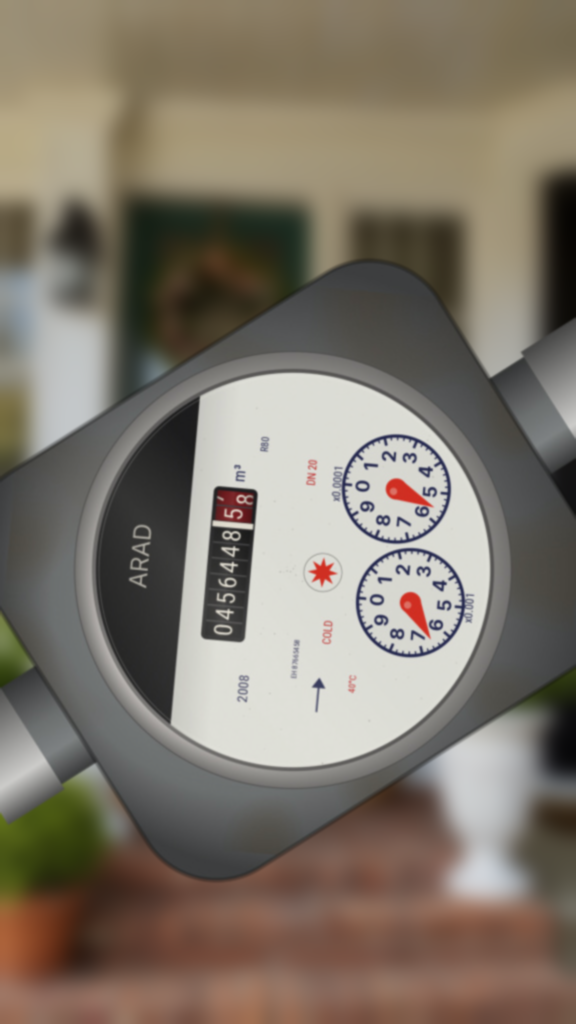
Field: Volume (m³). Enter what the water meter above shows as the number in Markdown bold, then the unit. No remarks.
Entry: **456448.5765** m³
